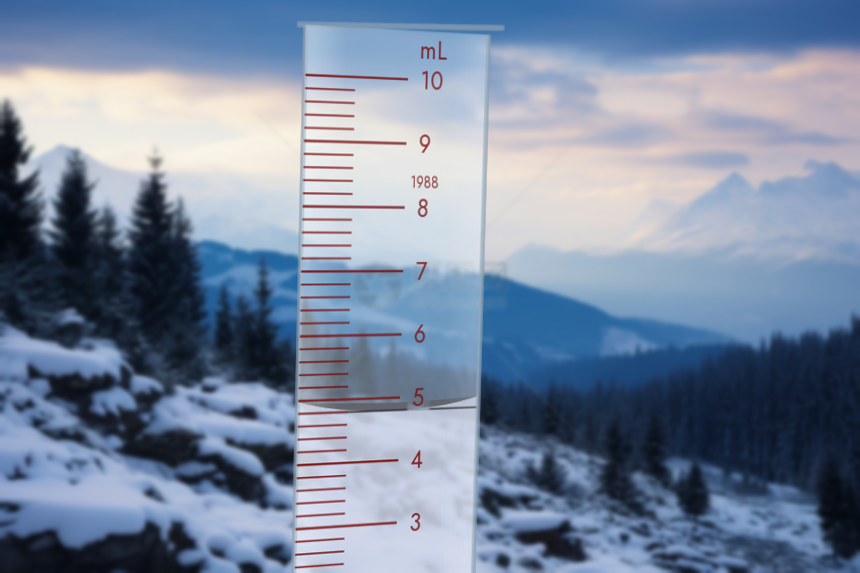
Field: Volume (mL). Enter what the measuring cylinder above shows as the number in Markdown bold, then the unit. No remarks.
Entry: **4.8** mL
